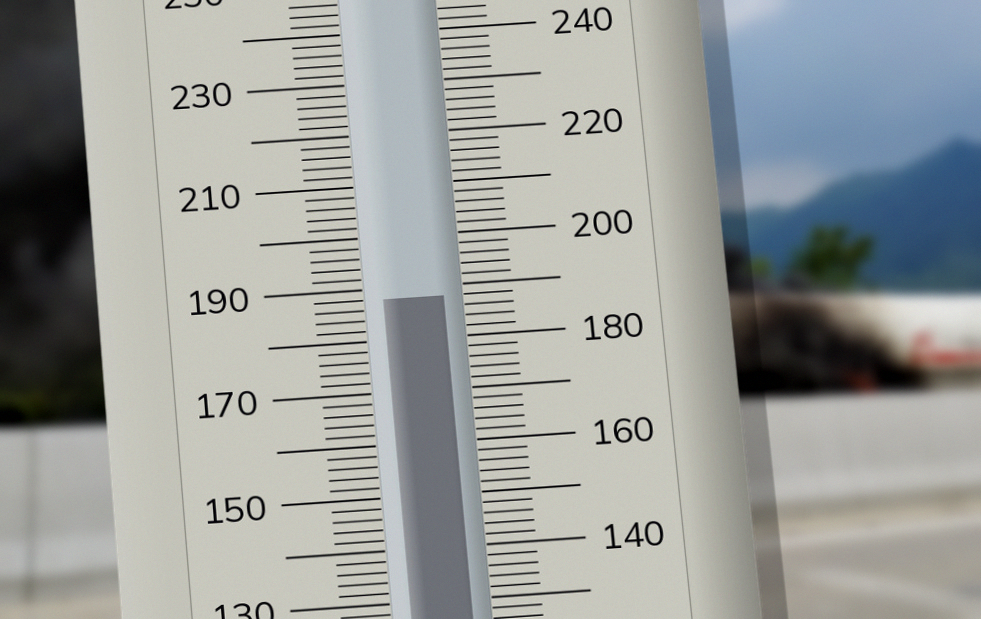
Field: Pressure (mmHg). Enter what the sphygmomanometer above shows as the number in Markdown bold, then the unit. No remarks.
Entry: **188** mmHg
